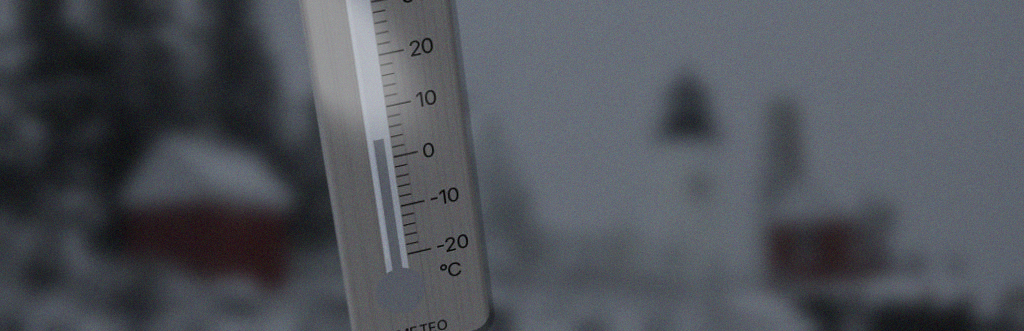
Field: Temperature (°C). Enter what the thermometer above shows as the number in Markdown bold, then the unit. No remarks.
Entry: **4** °C
